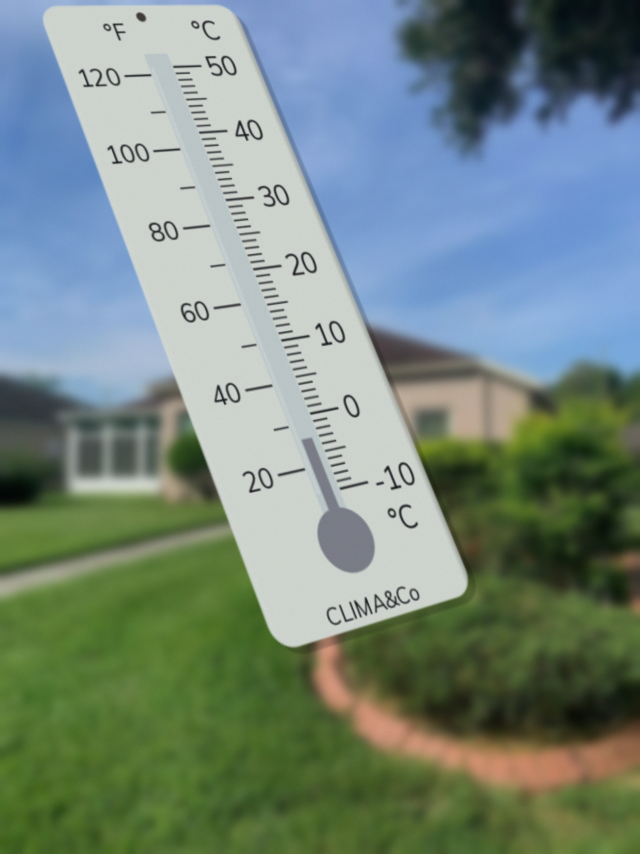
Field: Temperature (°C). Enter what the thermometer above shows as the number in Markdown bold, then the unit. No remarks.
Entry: **-3** °C
